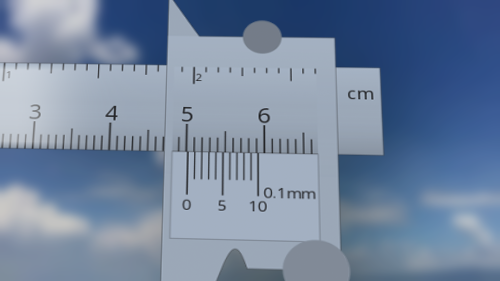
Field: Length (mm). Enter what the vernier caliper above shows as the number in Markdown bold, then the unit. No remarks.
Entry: **50.2** mm
